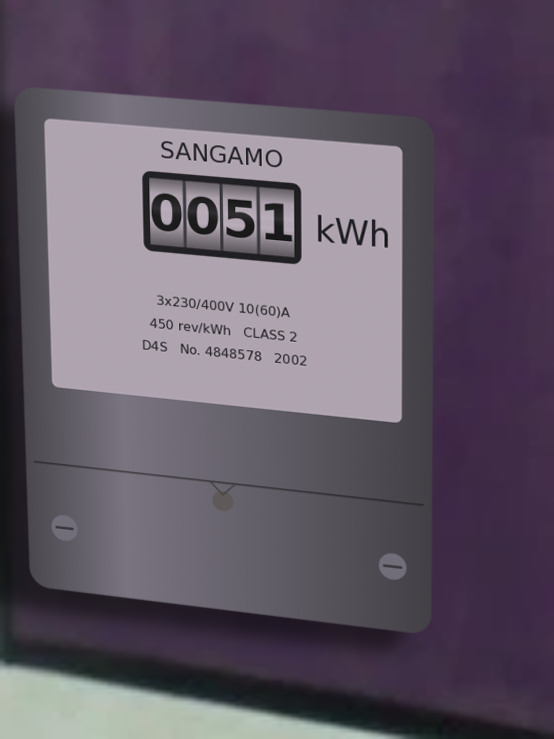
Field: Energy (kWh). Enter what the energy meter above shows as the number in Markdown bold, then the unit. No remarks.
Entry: **51** kWh
